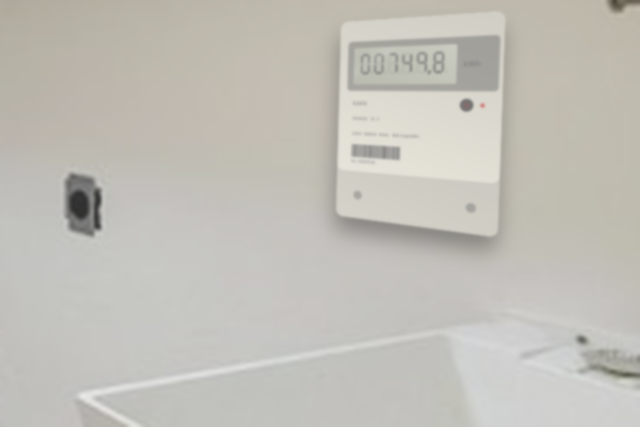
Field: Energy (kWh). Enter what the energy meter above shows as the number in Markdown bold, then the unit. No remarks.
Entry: **749.8** kWh
